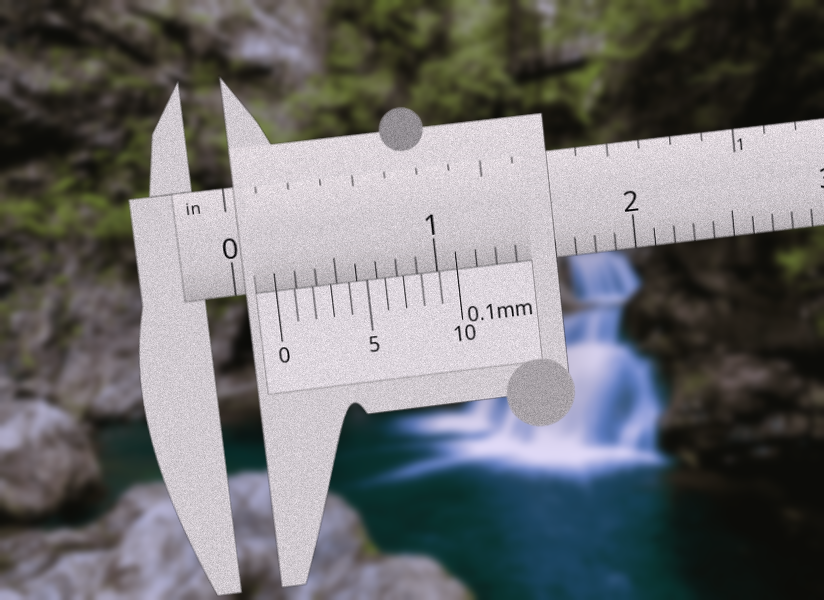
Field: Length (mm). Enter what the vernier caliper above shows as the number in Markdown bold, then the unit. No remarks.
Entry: **2.0** mm
